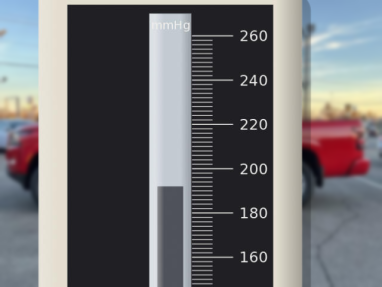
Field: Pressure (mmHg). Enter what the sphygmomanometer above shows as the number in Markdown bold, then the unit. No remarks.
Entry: **192** mmHg
